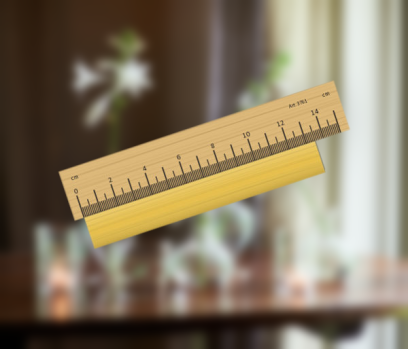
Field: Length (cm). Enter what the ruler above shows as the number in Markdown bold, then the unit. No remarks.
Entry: **13.5** cm
